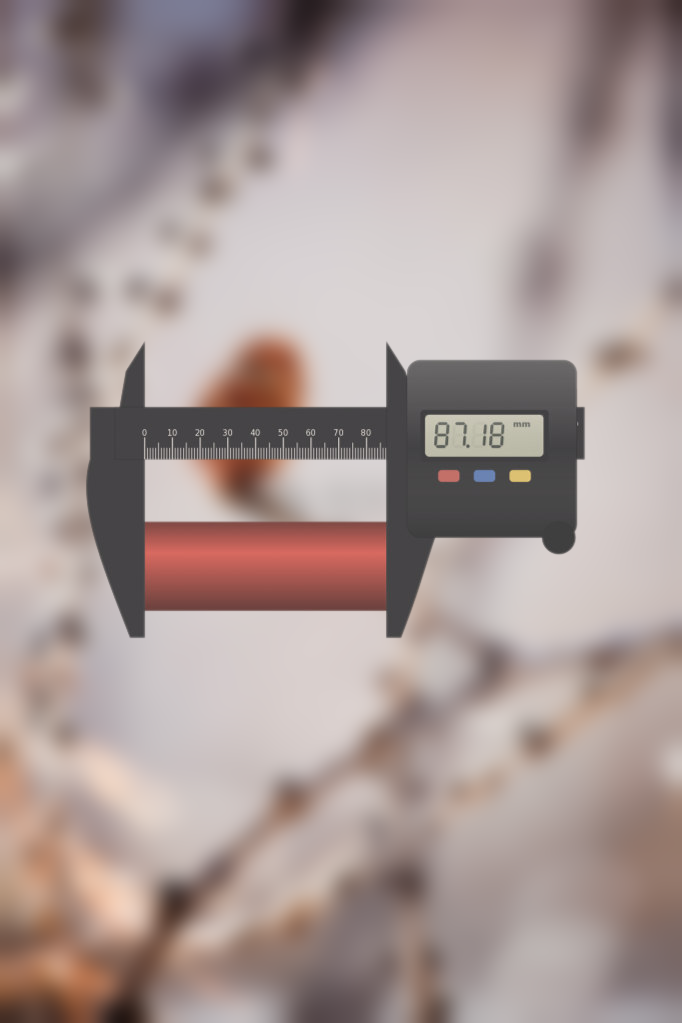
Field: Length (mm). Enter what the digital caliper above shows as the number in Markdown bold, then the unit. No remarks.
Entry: **87.18** mm
